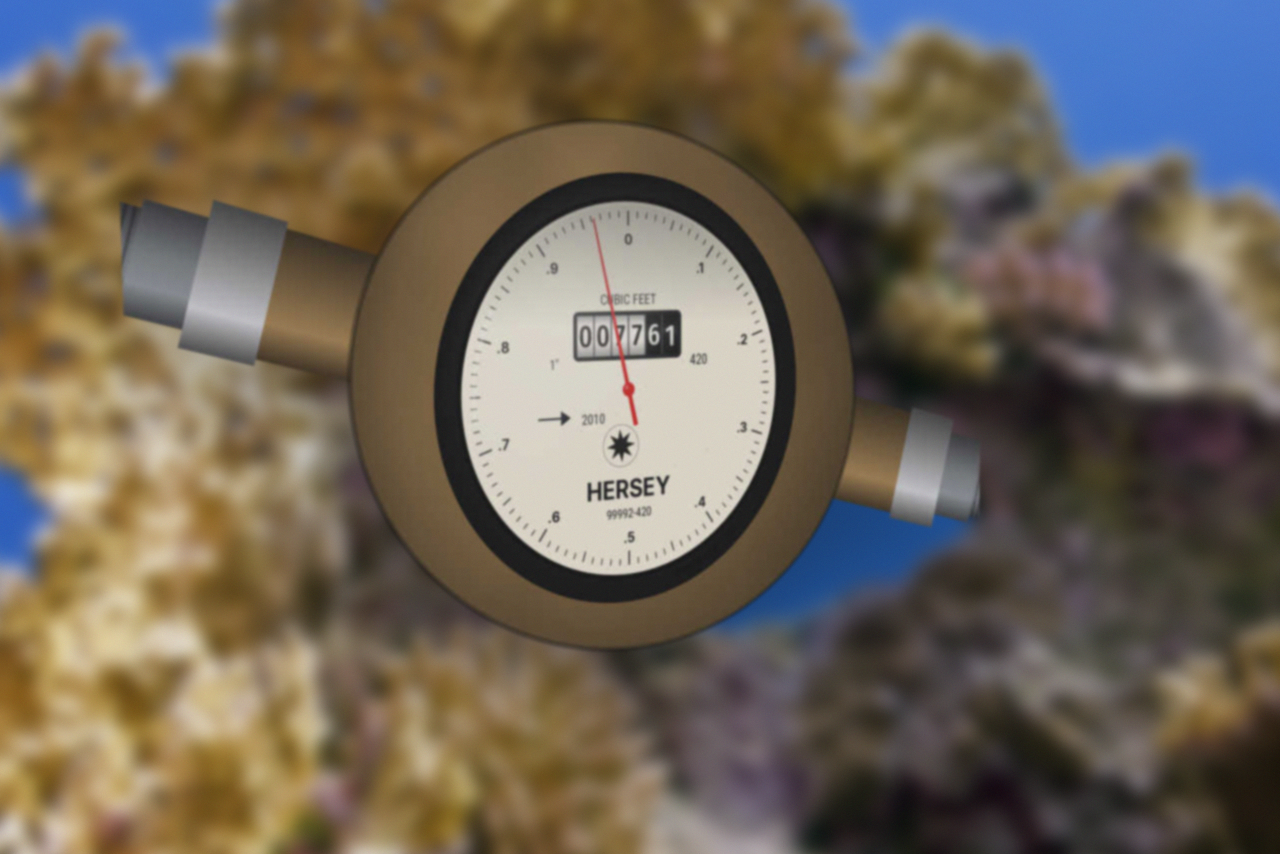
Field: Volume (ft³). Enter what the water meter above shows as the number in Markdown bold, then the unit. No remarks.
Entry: **7760.96** ft³
